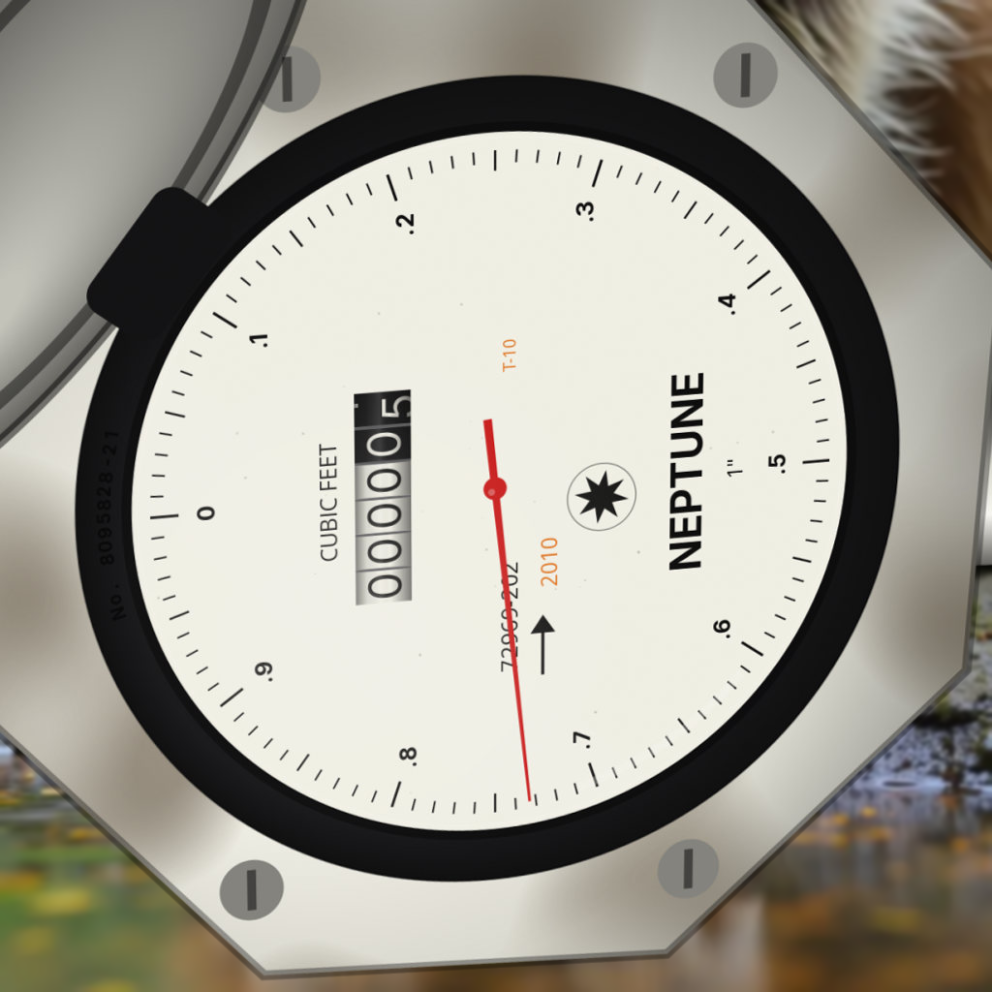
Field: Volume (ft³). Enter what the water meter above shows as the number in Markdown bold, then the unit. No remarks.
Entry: **4.73** ft³
